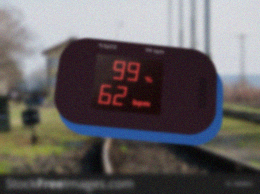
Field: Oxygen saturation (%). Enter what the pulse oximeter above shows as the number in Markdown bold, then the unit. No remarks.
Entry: **99** %
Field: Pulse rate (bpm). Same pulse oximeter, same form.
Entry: **62** bpm
